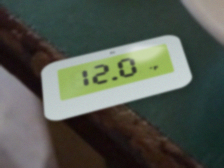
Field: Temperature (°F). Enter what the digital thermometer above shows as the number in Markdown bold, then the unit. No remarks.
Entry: **12.0** °F
